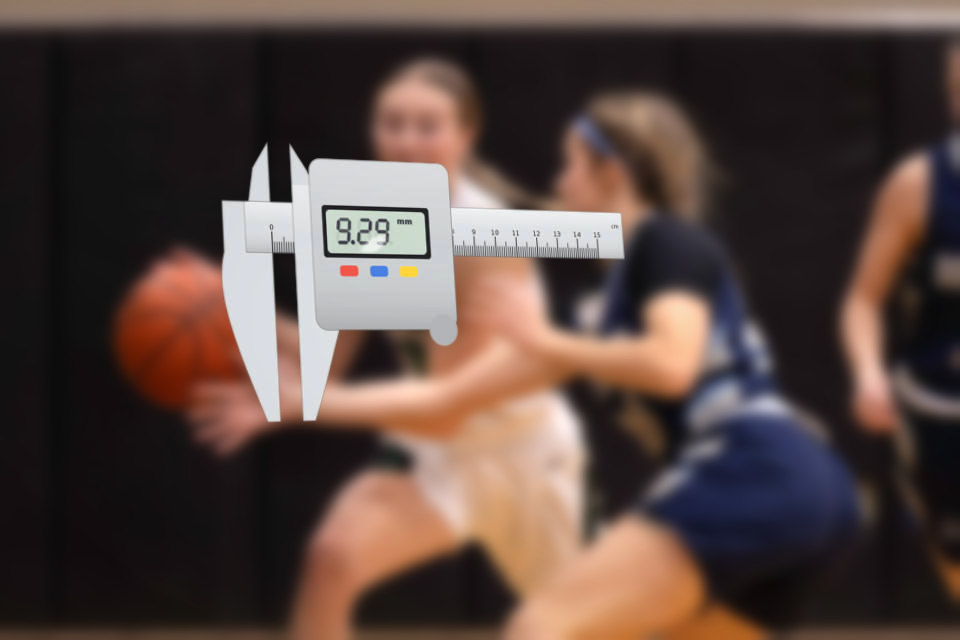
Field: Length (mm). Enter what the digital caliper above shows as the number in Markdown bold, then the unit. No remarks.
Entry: **9.29** mm
